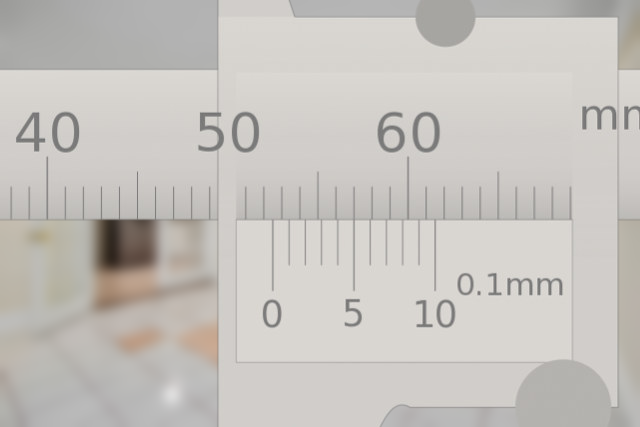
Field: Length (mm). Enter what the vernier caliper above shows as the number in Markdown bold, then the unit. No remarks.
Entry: **52.5** mm
